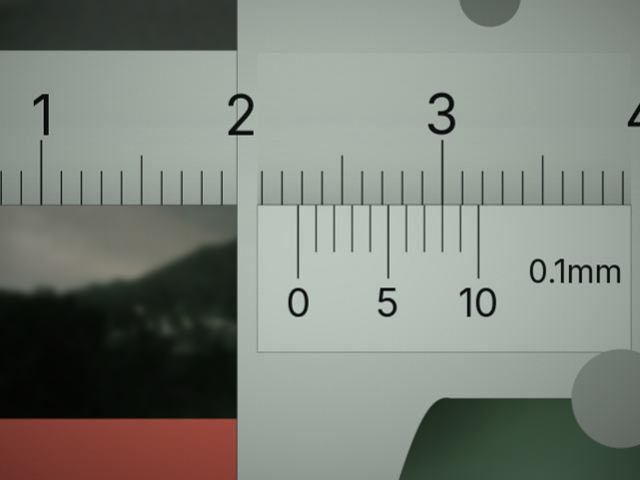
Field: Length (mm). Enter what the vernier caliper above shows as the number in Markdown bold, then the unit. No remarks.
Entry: **22.8** mm
